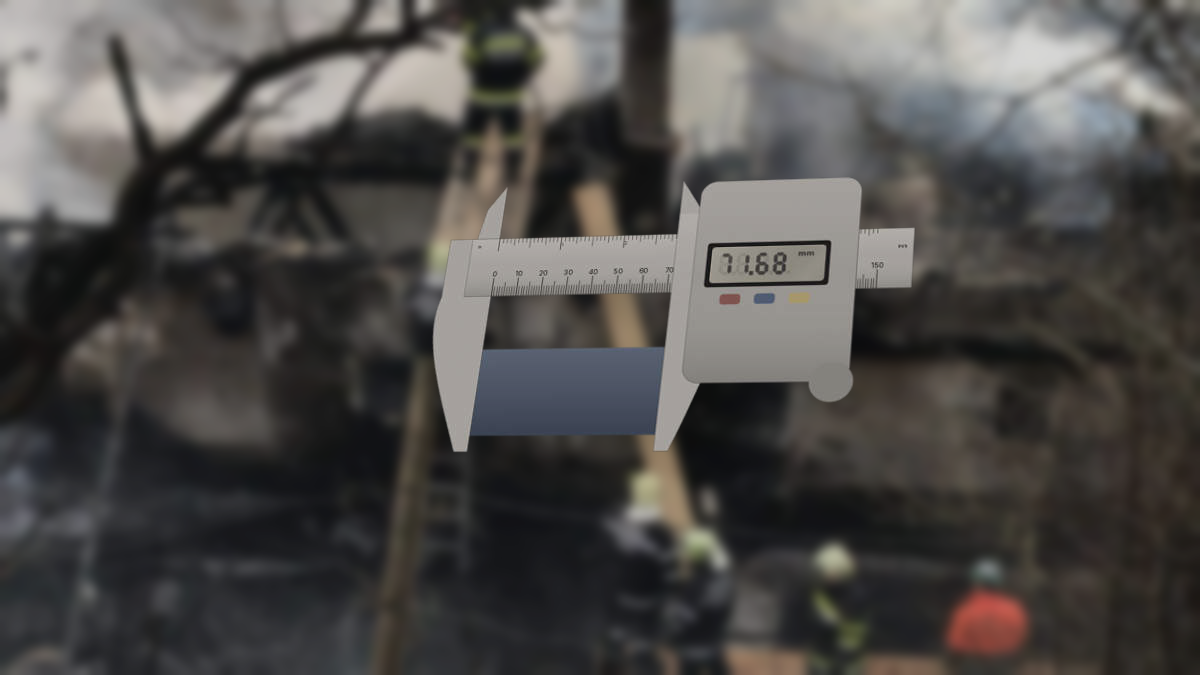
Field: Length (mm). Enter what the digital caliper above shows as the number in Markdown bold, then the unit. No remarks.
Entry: **71.68** mm
